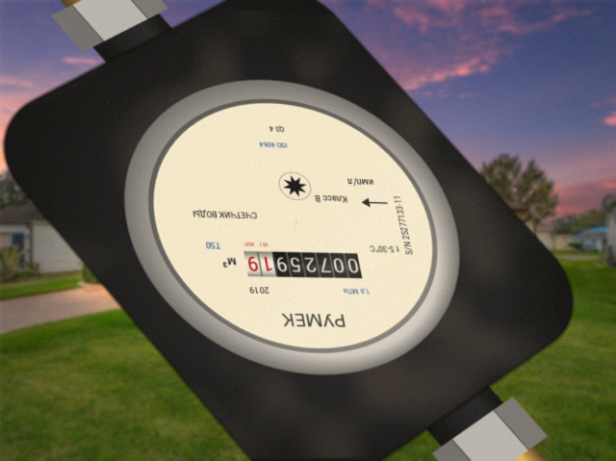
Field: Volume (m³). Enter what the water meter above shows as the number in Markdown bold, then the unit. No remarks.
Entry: **7259.19** m³
